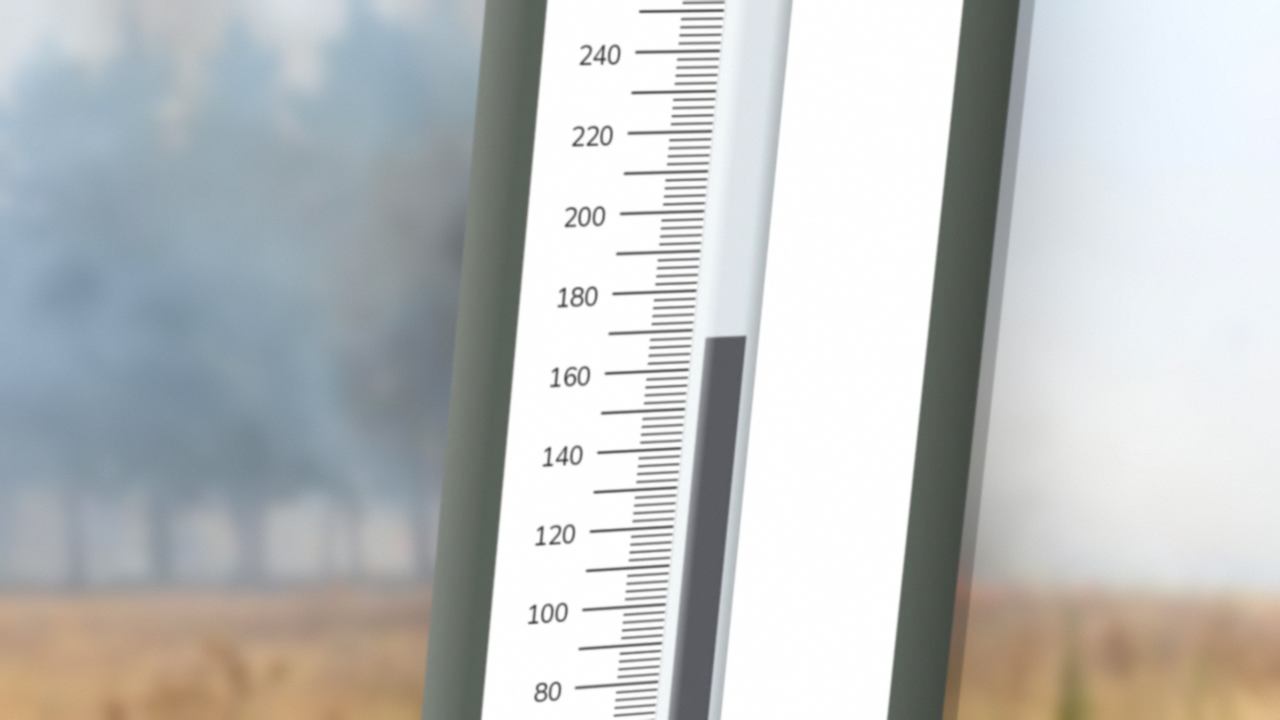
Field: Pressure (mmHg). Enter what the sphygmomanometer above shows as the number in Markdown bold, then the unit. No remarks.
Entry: **168** mmHg
